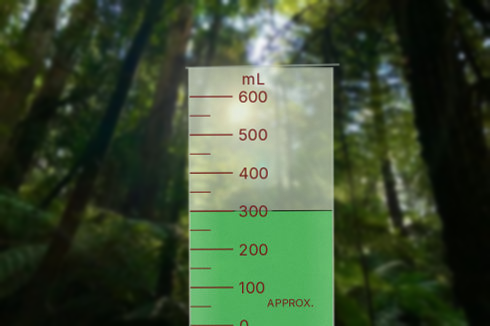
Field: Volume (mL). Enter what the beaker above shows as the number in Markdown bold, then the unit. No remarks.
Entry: **300** mL
